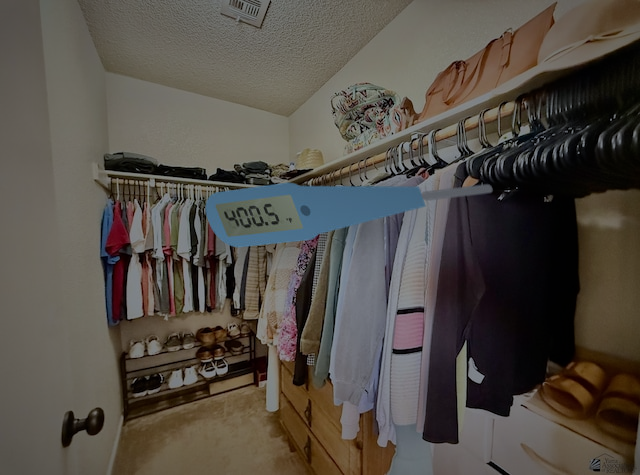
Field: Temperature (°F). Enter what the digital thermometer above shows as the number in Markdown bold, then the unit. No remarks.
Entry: **400.5** °F
